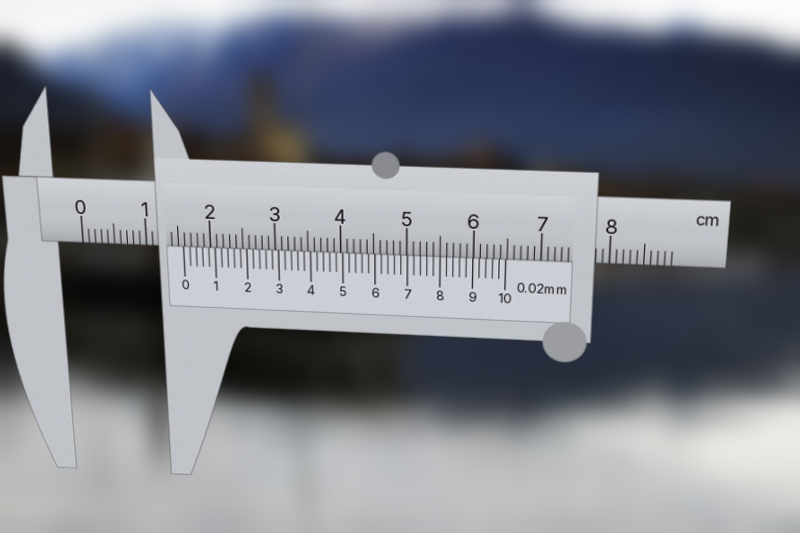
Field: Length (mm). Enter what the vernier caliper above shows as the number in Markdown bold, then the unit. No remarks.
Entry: **15.8** mm
